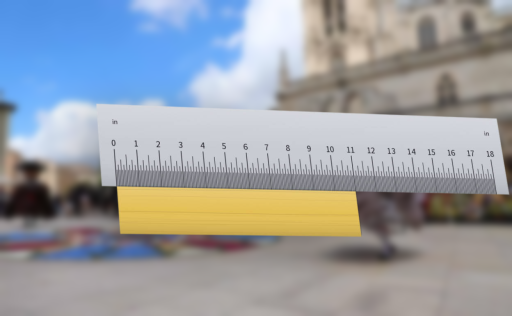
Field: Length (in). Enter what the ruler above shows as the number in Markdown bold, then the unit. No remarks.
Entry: **11** in
